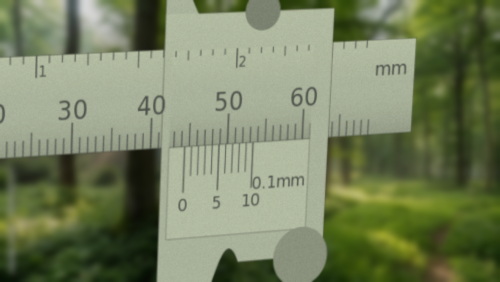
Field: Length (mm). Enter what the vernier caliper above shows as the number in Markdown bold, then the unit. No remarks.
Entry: **44.4** mm
